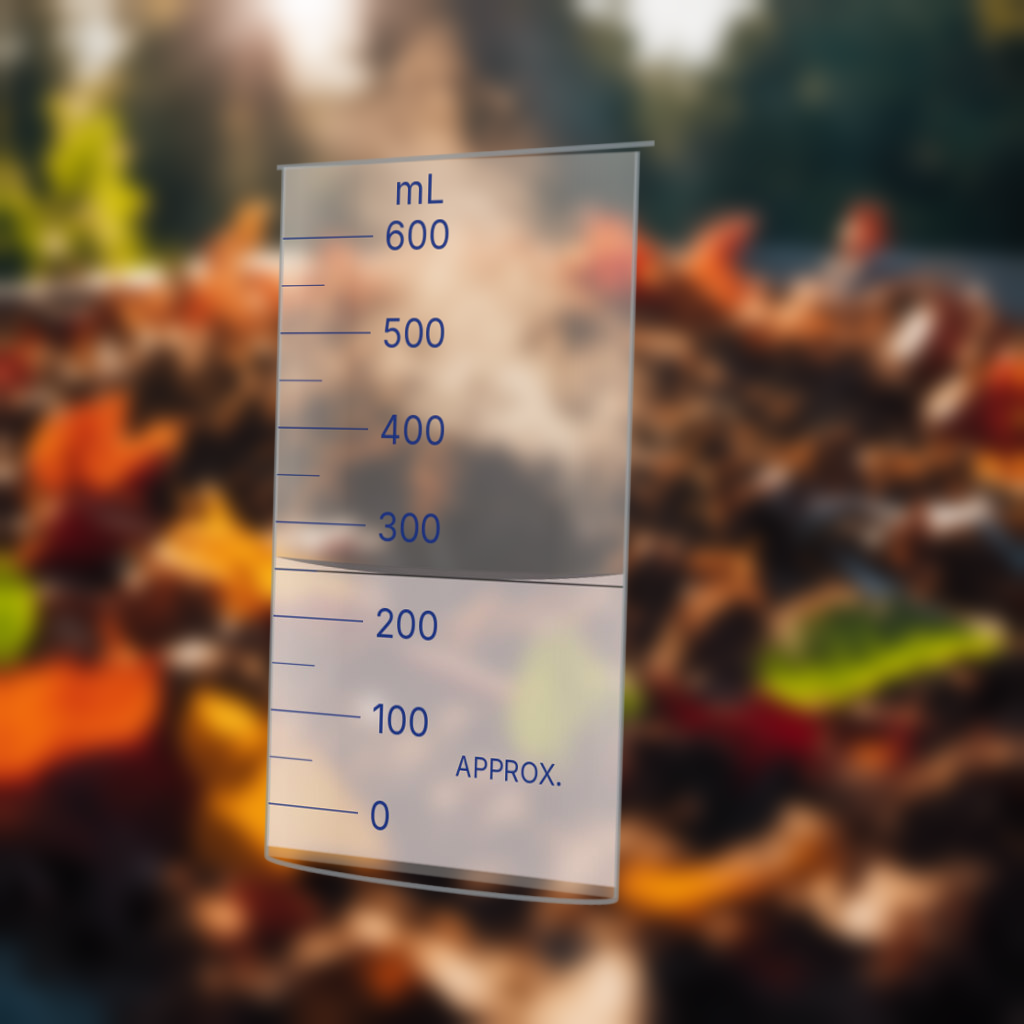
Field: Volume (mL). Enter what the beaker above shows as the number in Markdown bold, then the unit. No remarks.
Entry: **250** mL
